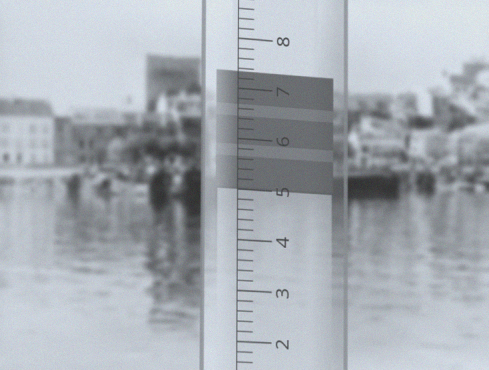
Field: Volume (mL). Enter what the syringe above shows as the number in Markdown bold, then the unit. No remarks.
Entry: **5** mL
